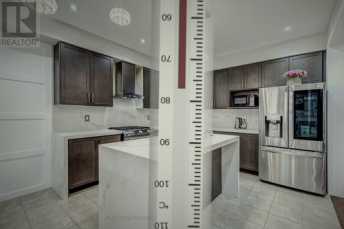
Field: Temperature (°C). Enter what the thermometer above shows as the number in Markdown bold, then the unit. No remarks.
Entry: **77** °C
